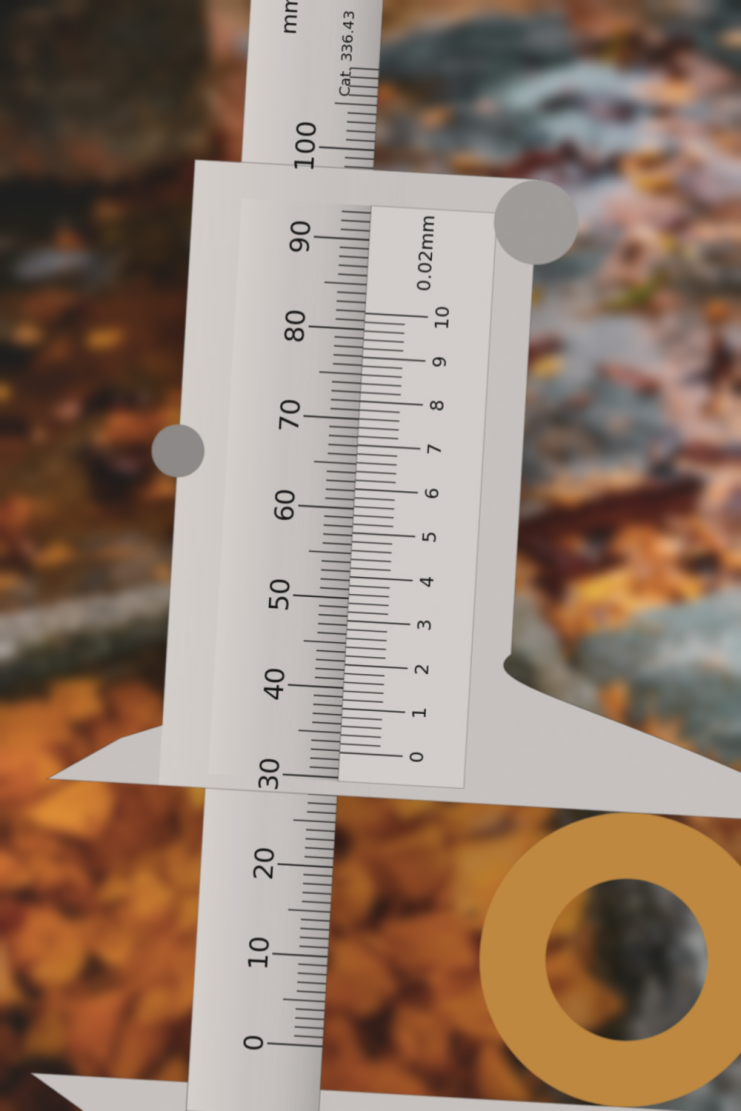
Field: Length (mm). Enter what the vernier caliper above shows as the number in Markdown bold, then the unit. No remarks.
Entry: **32.8** mm
